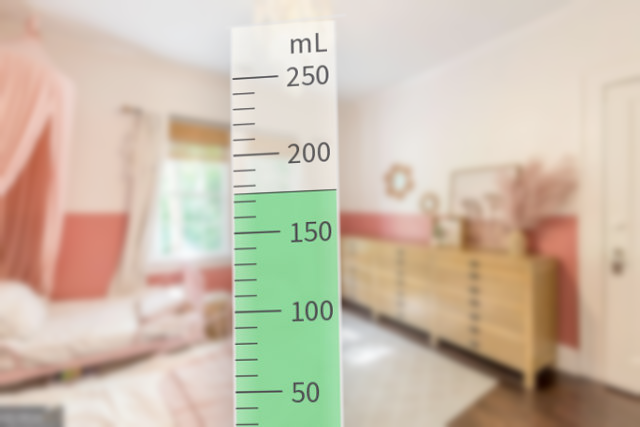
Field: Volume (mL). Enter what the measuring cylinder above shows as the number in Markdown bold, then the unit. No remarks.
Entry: **175** mL
